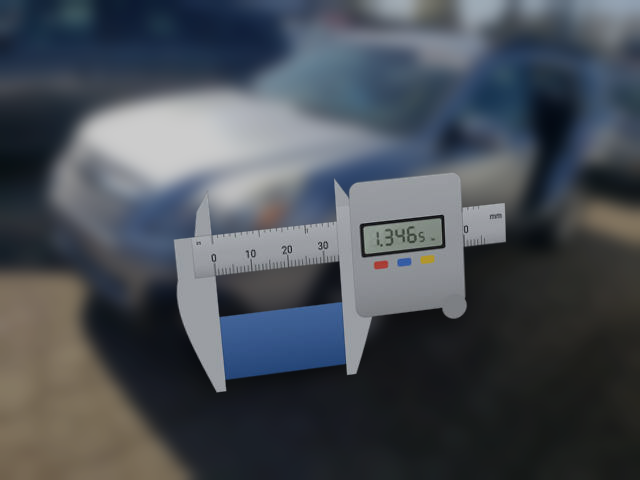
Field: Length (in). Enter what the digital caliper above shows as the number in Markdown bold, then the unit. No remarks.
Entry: **1.3465** in
